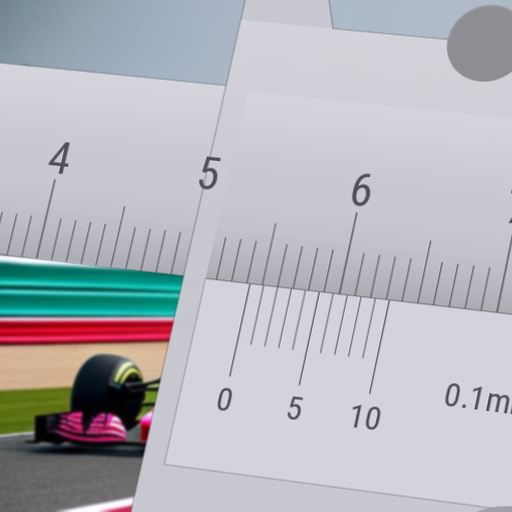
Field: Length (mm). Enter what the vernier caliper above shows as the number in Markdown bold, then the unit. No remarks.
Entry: **54.2** mm
